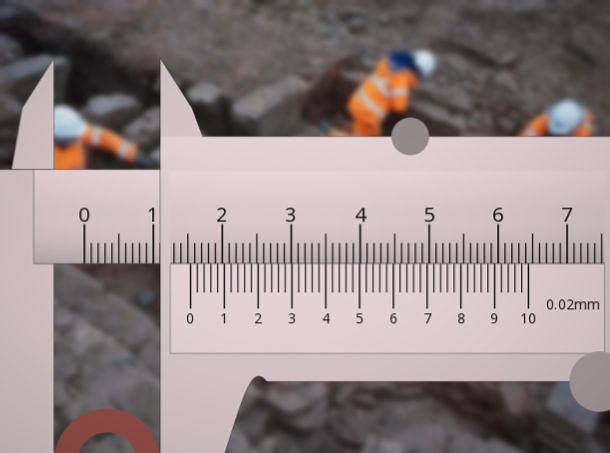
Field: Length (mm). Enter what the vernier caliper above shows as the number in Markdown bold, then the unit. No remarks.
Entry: **15.4** mm
